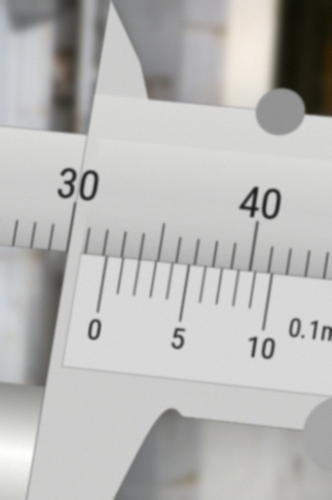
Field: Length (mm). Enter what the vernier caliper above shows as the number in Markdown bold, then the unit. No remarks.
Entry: **32.2** mm
